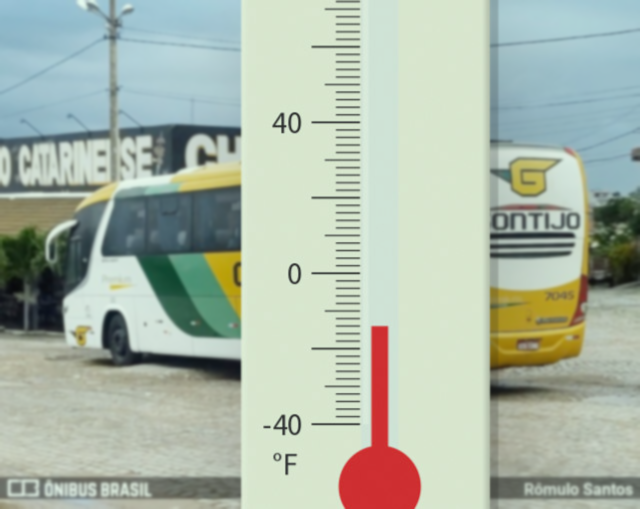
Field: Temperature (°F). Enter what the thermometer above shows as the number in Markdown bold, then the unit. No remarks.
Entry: **-14** °F
